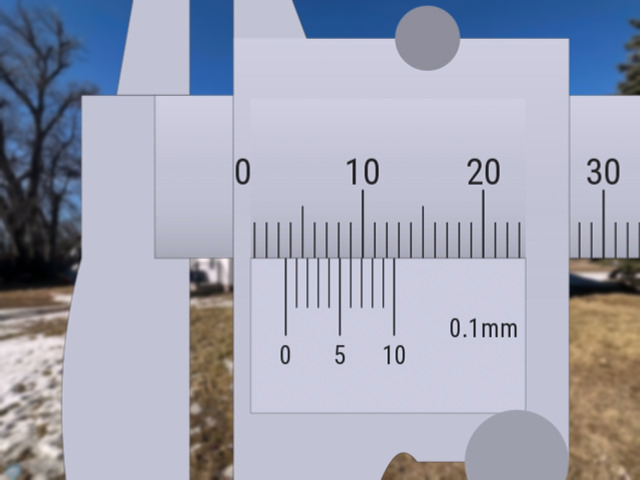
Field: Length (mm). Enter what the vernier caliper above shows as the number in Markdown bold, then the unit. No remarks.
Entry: **3.6** mm
